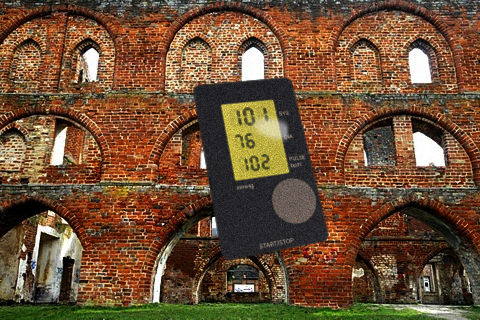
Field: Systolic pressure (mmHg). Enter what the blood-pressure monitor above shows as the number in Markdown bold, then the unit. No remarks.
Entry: **101** mmHg
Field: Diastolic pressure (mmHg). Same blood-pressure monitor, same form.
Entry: **76** mmHg
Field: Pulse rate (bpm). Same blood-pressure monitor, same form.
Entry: **102** bpm
